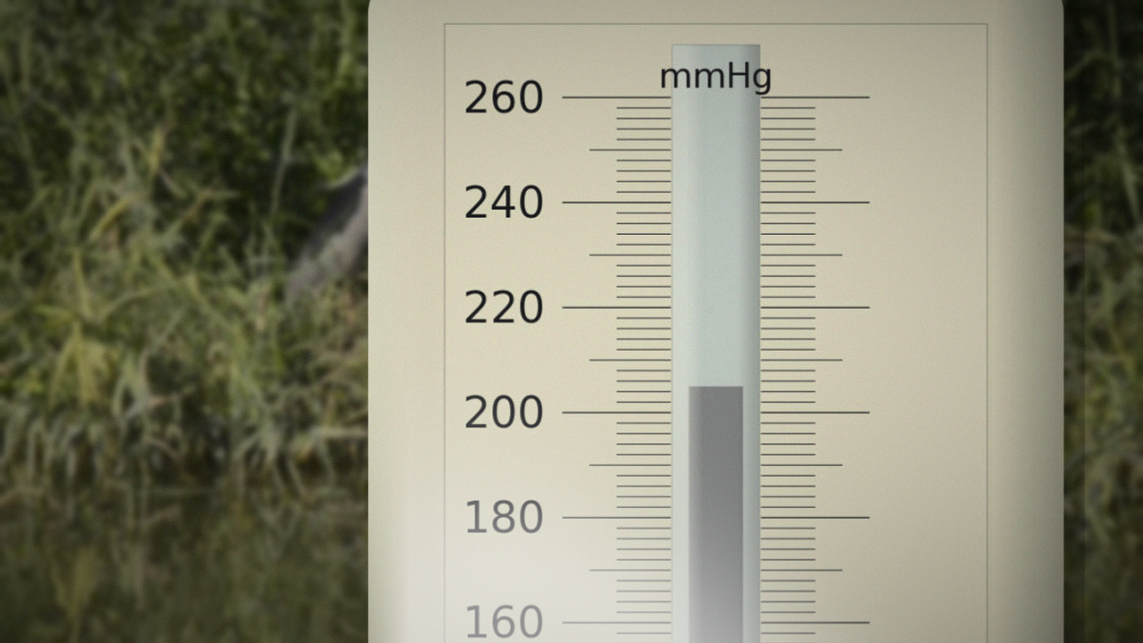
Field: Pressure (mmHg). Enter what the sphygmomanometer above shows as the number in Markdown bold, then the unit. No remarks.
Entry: **205** mmHg
